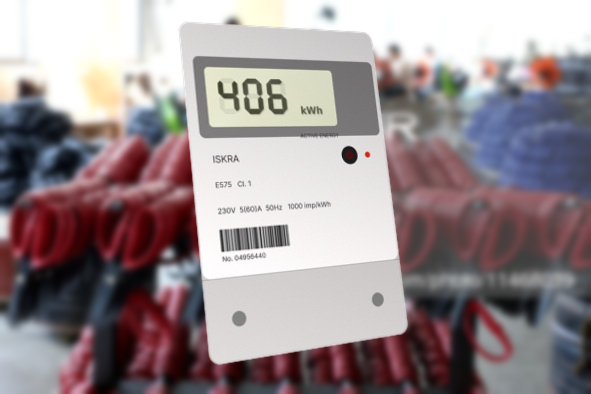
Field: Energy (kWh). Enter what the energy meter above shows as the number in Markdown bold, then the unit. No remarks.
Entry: **406** kWh
